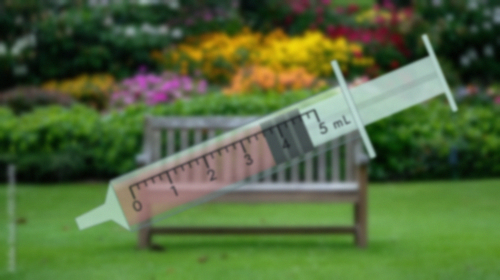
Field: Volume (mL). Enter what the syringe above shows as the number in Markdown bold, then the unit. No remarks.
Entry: **3.6** mL
